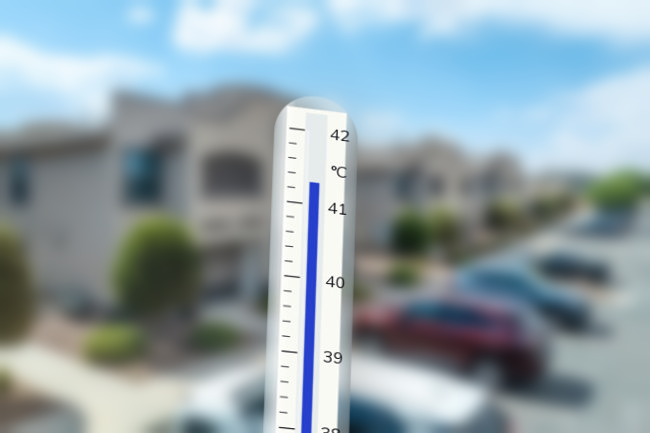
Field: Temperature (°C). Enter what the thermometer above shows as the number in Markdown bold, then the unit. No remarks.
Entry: **41.3** °C
